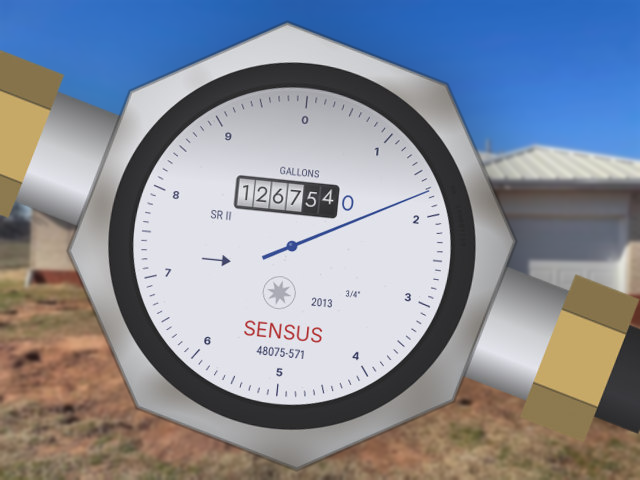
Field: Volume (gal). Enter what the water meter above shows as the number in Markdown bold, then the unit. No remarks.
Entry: **1267541.7** gal
